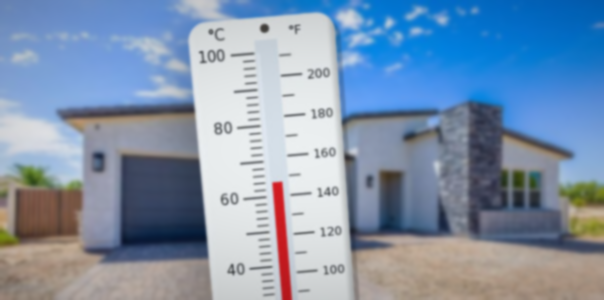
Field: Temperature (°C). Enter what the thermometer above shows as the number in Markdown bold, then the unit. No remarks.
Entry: **64** °C
